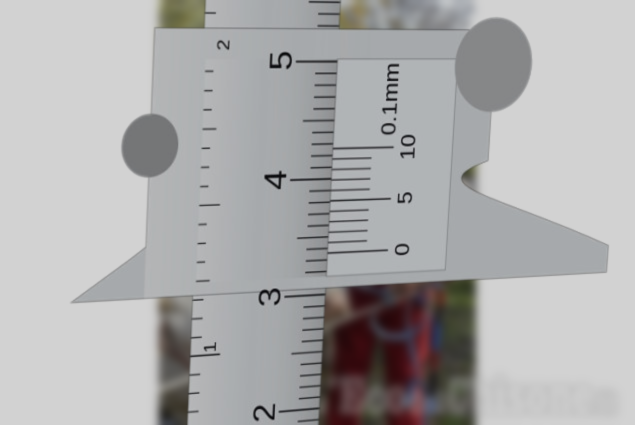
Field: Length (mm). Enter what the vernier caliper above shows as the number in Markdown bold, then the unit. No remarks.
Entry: **33.6** mm
